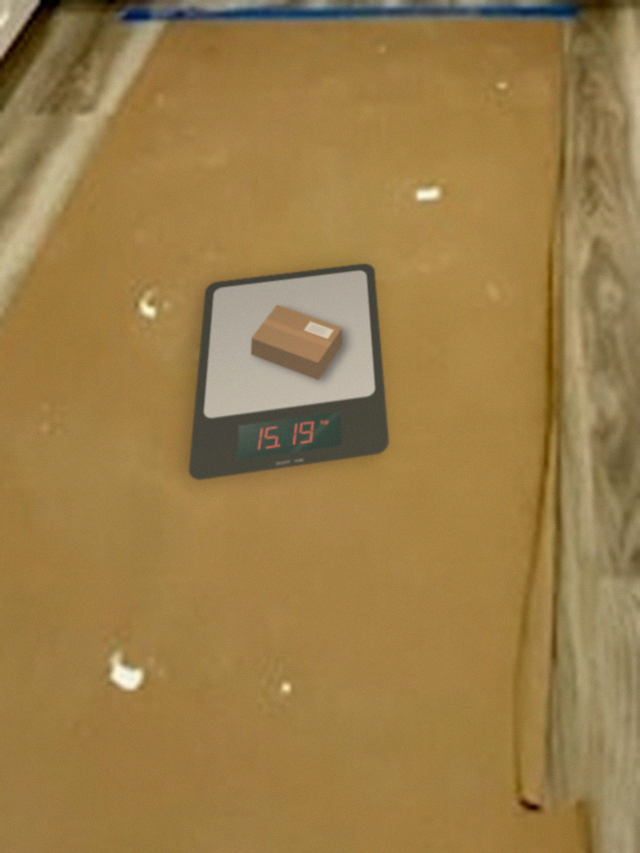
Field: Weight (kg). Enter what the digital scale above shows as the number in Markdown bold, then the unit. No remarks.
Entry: **15.19** kg
